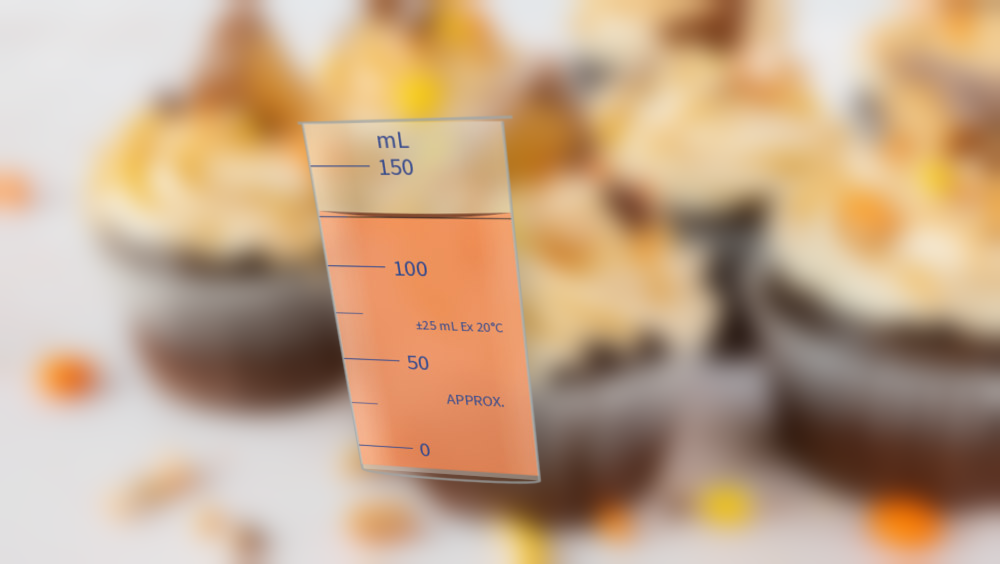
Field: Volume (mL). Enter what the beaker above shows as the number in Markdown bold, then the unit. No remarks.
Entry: **125** mL
